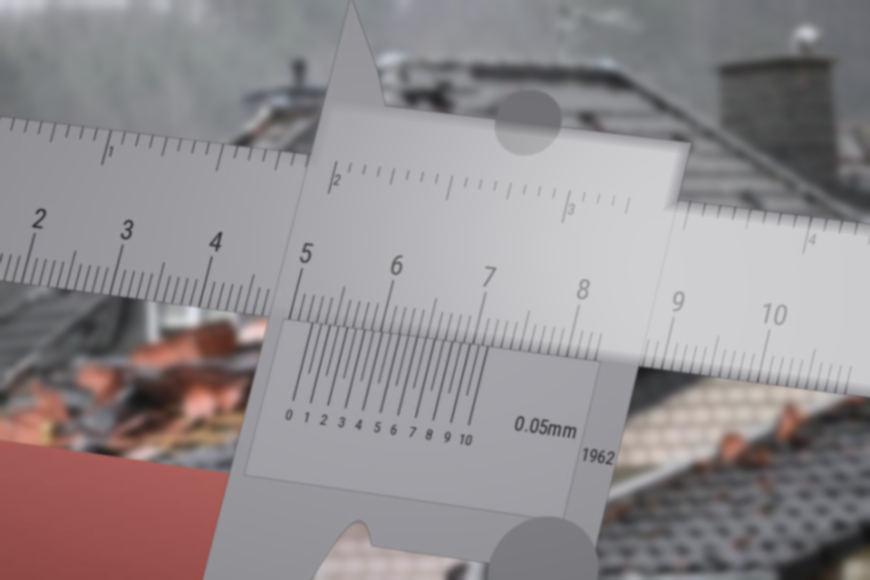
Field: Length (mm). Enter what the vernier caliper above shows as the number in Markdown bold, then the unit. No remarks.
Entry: **52.6** mm
